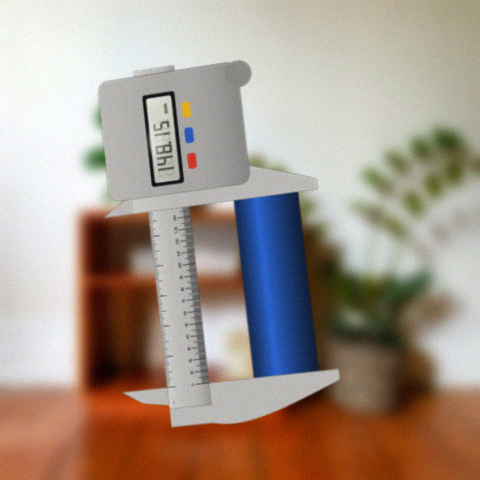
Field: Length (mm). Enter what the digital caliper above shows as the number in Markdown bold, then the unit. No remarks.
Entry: **148.15** mm
